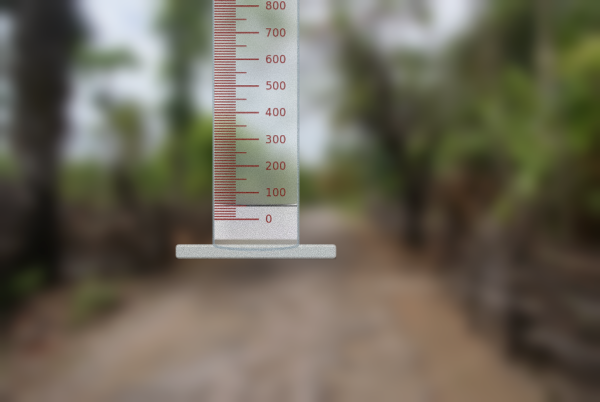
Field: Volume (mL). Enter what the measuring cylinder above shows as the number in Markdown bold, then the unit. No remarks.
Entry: **50** mL
